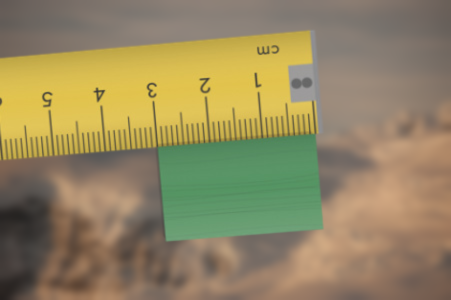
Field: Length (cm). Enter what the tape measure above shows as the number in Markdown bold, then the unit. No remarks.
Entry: **3** cm
